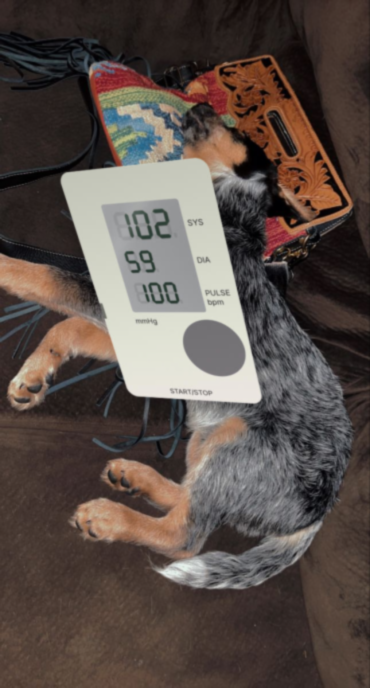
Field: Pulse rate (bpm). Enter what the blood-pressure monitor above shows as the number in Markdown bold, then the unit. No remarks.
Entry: **100** bpm
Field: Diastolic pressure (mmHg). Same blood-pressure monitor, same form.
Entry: **59** mmHg
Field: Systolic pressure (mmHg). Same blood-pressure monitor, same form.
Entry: **102** mmHg
